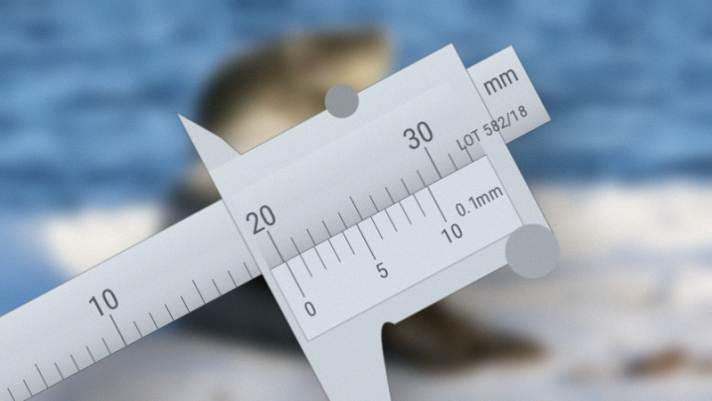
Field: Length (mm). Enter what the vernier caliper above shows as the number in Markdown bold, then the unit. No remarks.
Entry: **20.1** mm
